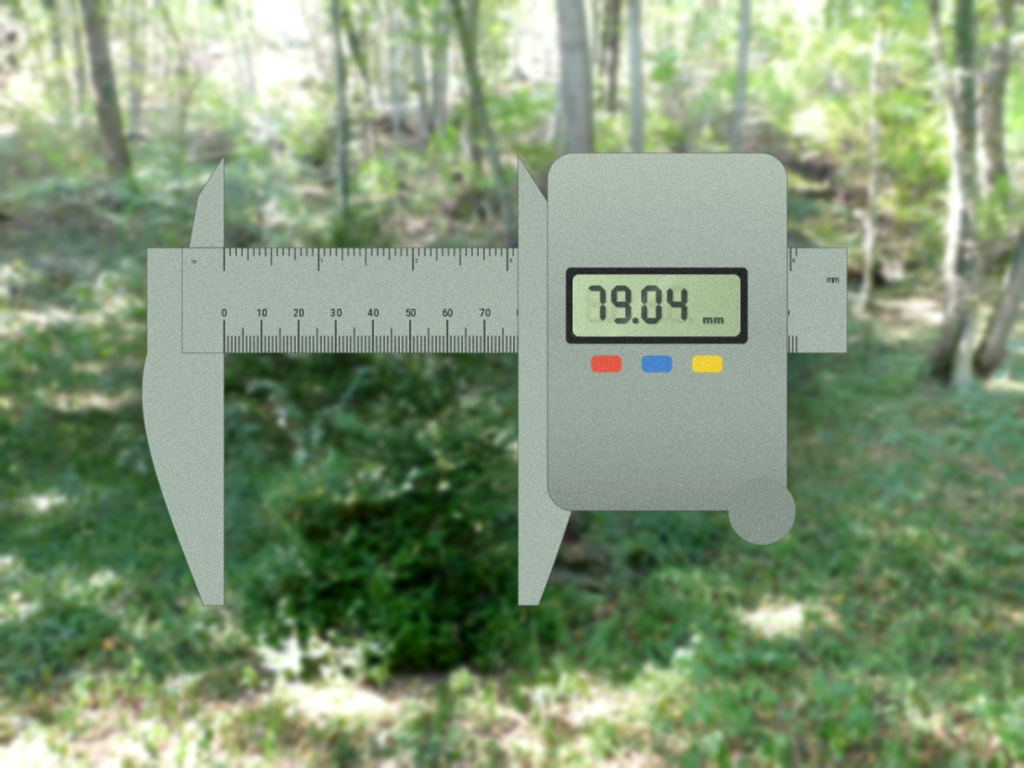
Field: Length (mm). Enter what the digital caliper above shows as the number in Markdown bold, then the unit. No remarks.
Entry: **79.04** mm
